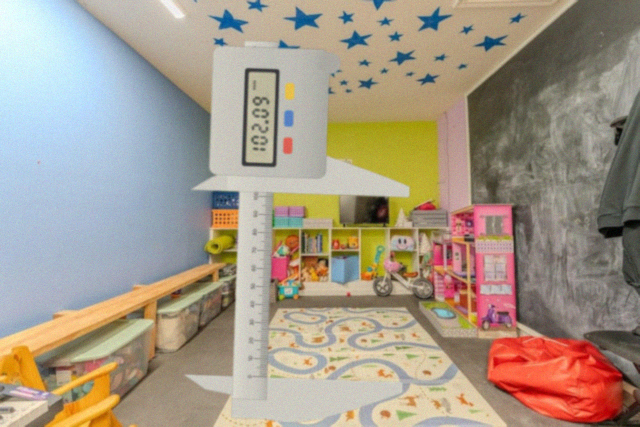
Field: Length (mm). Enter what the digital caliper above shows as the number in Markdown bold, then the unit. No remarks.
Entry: **102.09** mm
